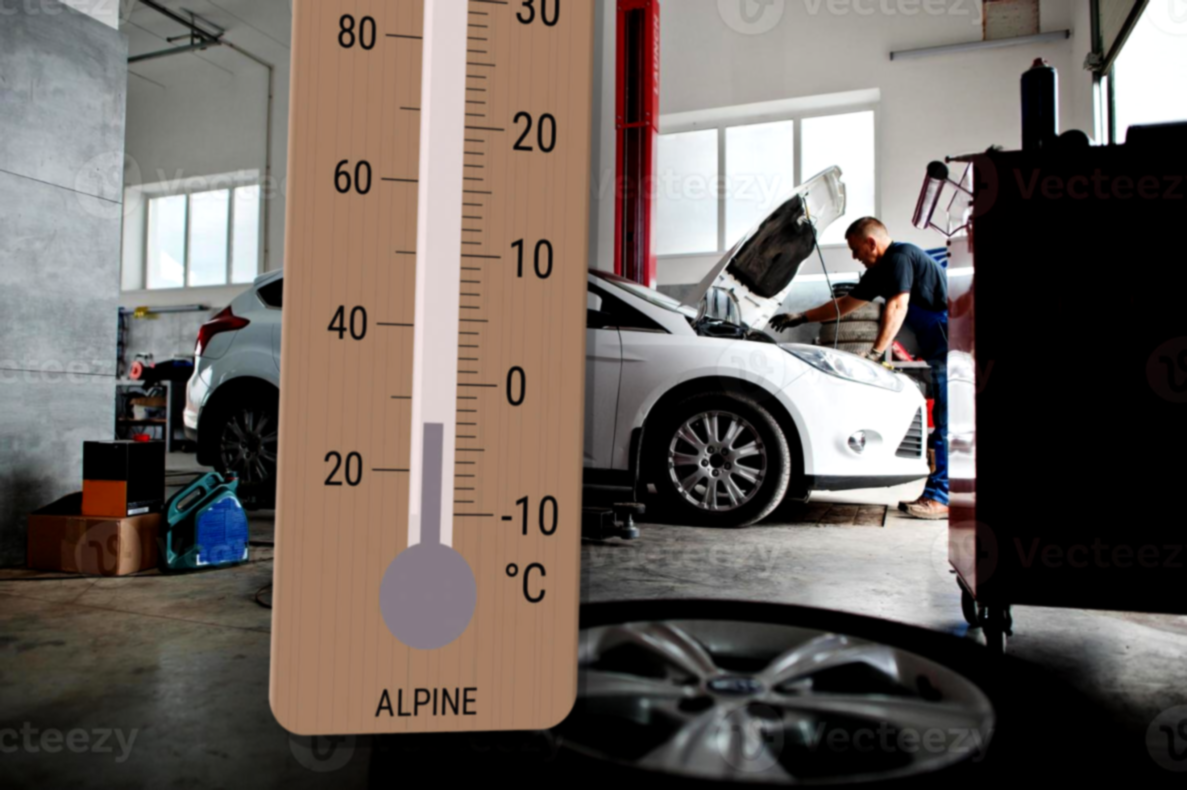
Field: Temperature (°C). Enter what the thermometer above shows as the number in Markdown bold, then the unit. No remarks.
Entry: **-3** °C
